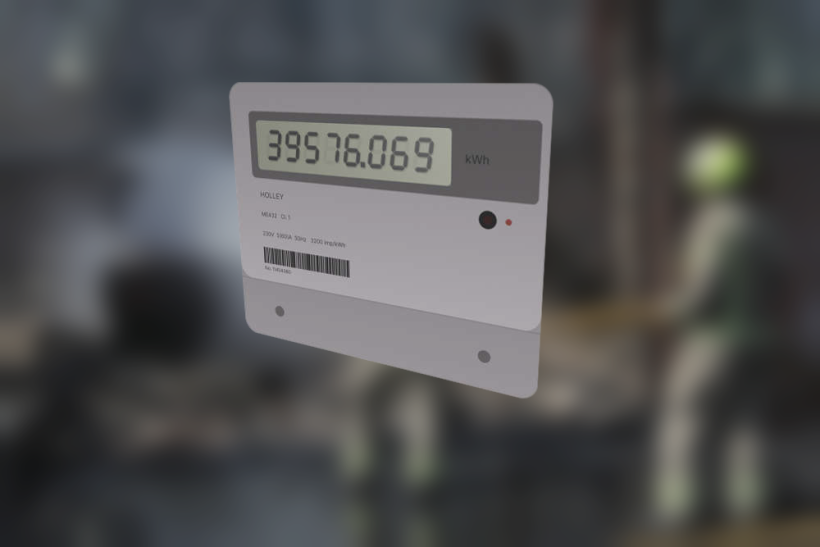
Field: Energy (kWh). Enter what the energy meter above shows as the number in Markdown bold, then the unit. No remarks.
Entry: **39576.069** kWh
